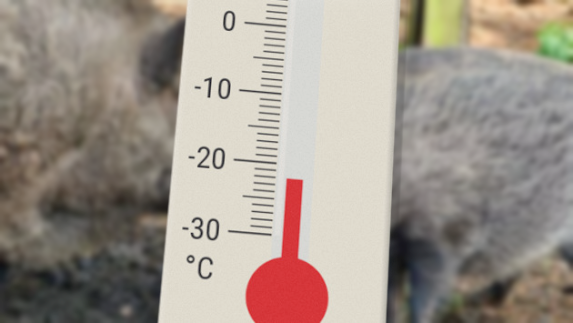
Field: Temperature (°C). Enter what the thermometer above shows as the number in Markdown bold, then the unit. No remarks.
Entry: **-22** °C
